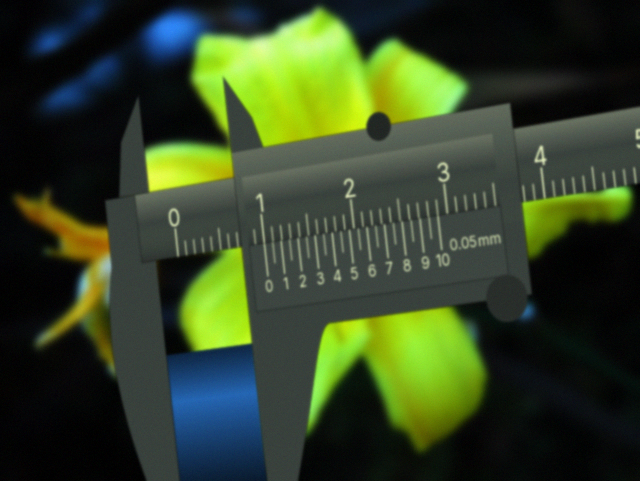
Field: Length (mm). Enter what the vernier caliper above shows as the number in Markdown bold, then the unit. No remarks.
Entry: **10.0** mm
